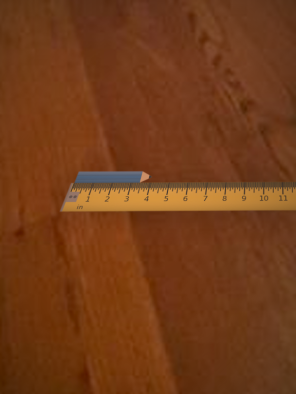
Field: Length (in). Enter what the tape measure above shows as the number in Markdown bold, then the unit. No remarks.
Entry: **4** in
